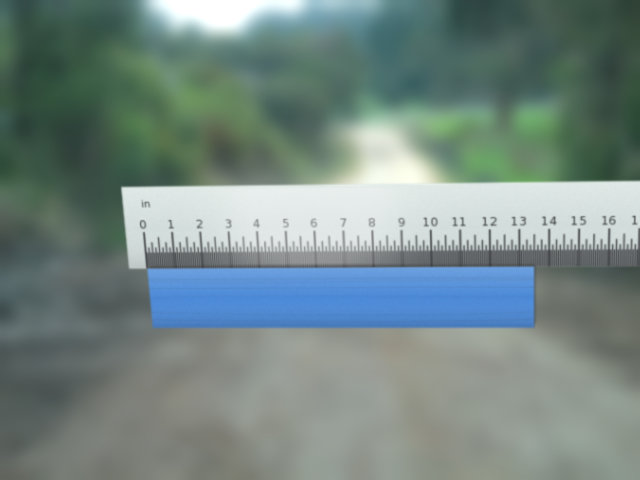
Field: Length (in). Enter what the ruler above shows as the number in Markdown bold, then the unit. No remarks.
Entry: **13.5** in
